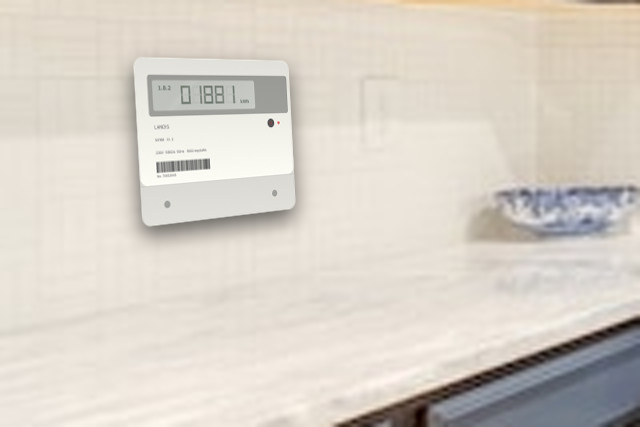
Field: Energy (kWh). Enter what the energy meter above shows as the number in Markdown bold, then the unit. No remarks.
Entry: **1881** kWh
